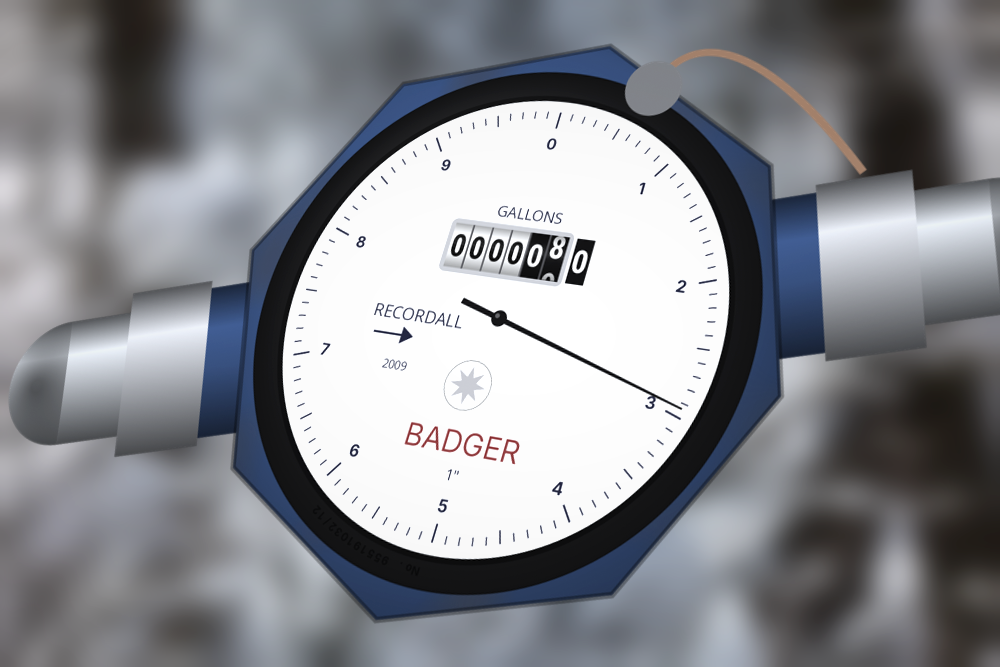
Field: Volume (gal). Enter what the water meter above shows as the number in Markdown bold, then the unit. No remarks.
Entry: **82.9** gal
